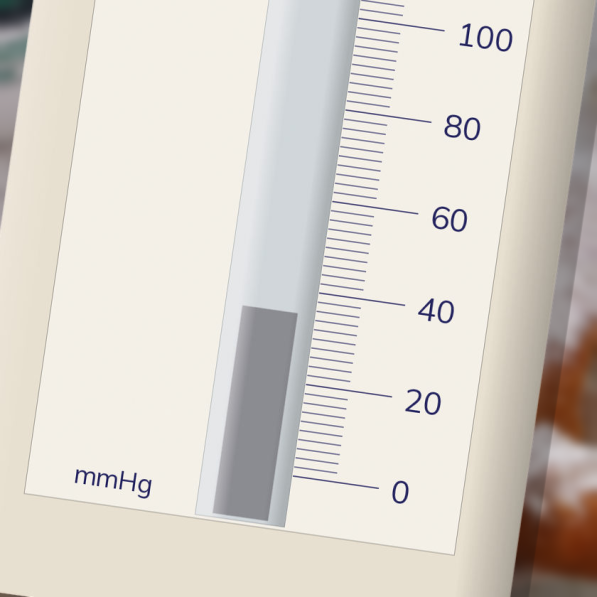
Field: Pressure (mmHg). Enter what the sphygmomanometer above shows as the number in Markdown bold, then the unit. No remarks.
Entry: **35** mmHg
